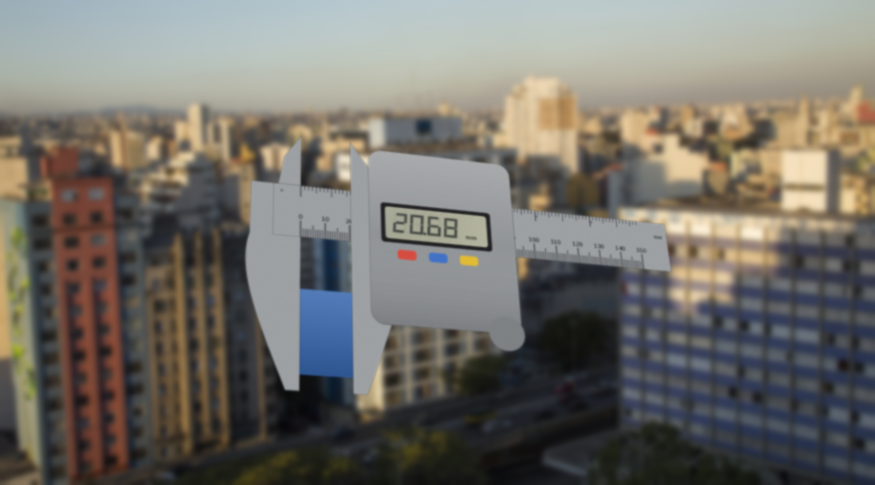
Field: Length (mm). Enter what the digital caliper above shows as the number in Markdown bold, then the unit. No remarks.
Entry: **20.68** mm
